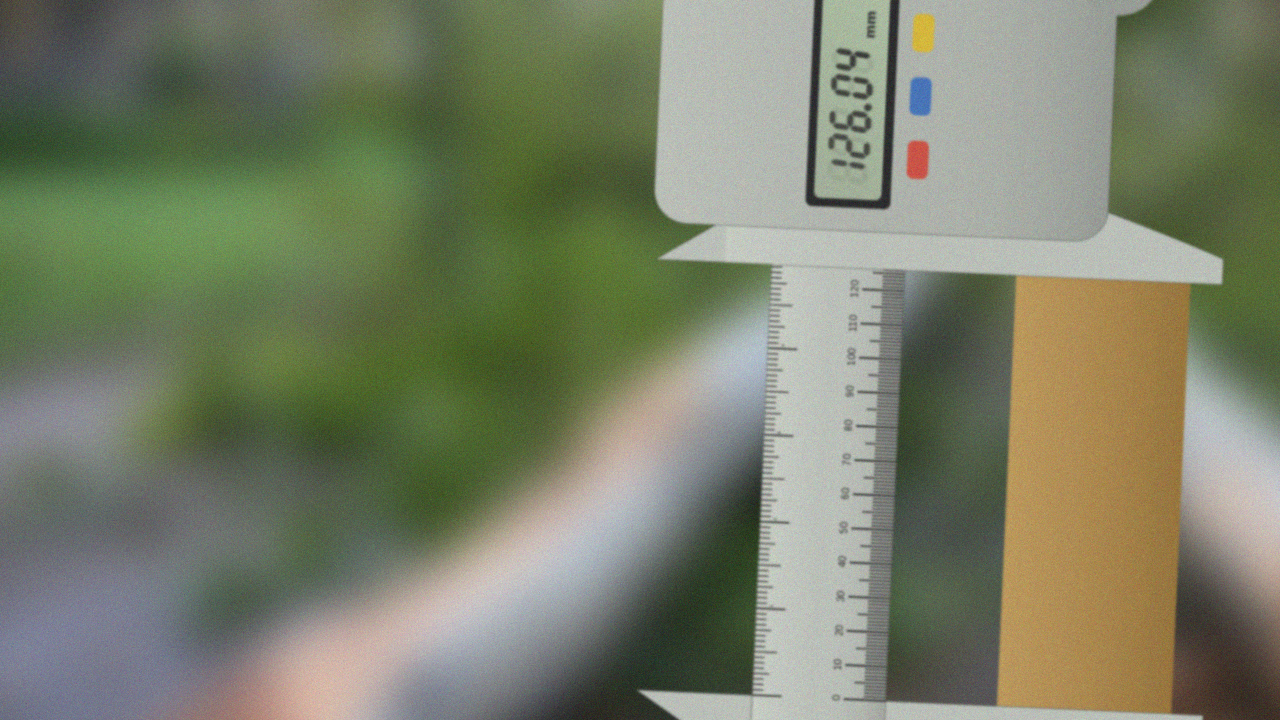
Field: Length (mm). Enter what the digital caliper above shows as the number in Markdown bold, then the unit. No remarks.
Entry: **126.04** mm
